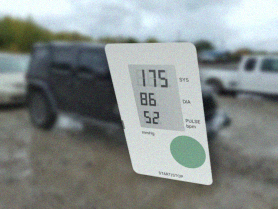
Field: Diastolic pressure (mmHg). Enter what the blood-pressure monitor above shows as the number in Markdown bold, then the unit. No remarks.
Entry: **86** mmHg
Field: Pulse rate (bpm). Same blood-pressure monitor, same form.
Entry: **52** bpm
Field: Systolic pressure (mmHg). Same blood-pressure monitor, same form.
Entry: **175** mmHg
